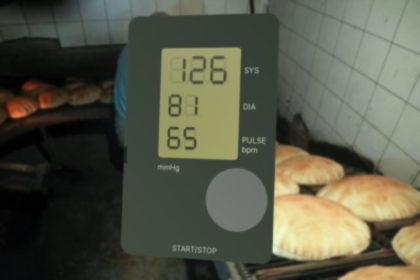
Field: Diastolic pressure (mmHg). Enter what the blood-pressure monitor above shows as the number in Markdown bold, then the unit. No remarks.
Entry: **81** mmHg
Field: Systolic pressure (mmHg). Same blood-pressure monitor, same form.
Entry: **126** mmHg
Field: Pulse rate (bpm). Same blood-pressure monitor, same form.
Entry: **65** bpm
